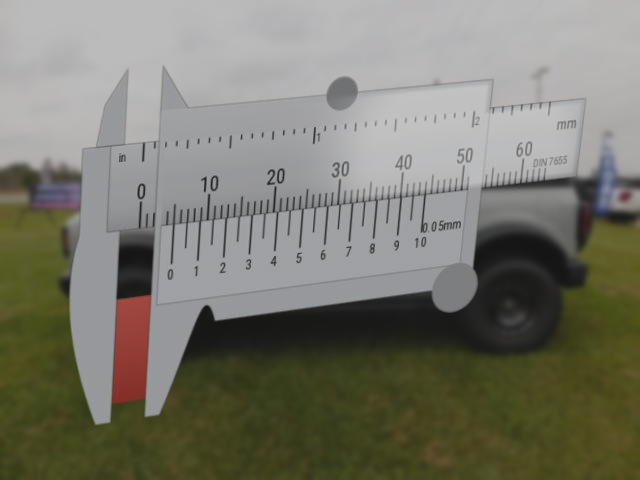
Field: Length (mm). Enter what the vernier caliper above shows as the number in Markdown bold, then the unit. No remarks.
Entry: **5.0** mm
